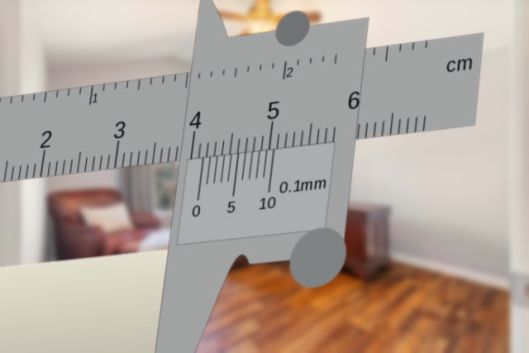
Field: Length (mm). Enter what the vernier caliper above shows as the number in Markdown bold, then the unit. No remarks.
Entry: **41.6** mm
